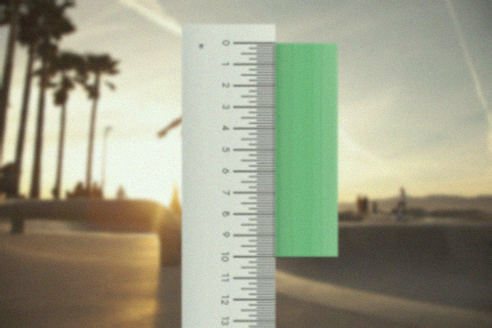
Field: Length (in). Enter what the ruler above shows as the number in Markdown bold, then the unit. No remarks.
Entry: **10** in
